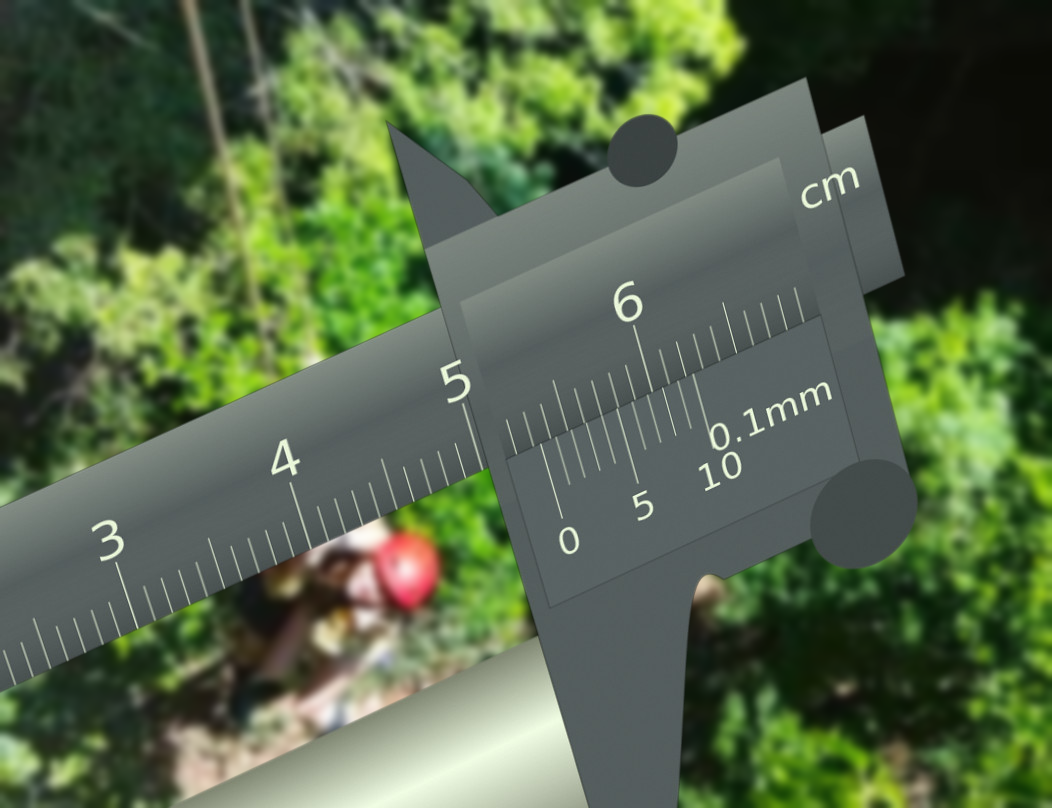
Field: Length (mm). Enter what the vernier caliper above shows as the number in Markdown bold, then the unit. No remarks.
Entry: **53.4** mm
